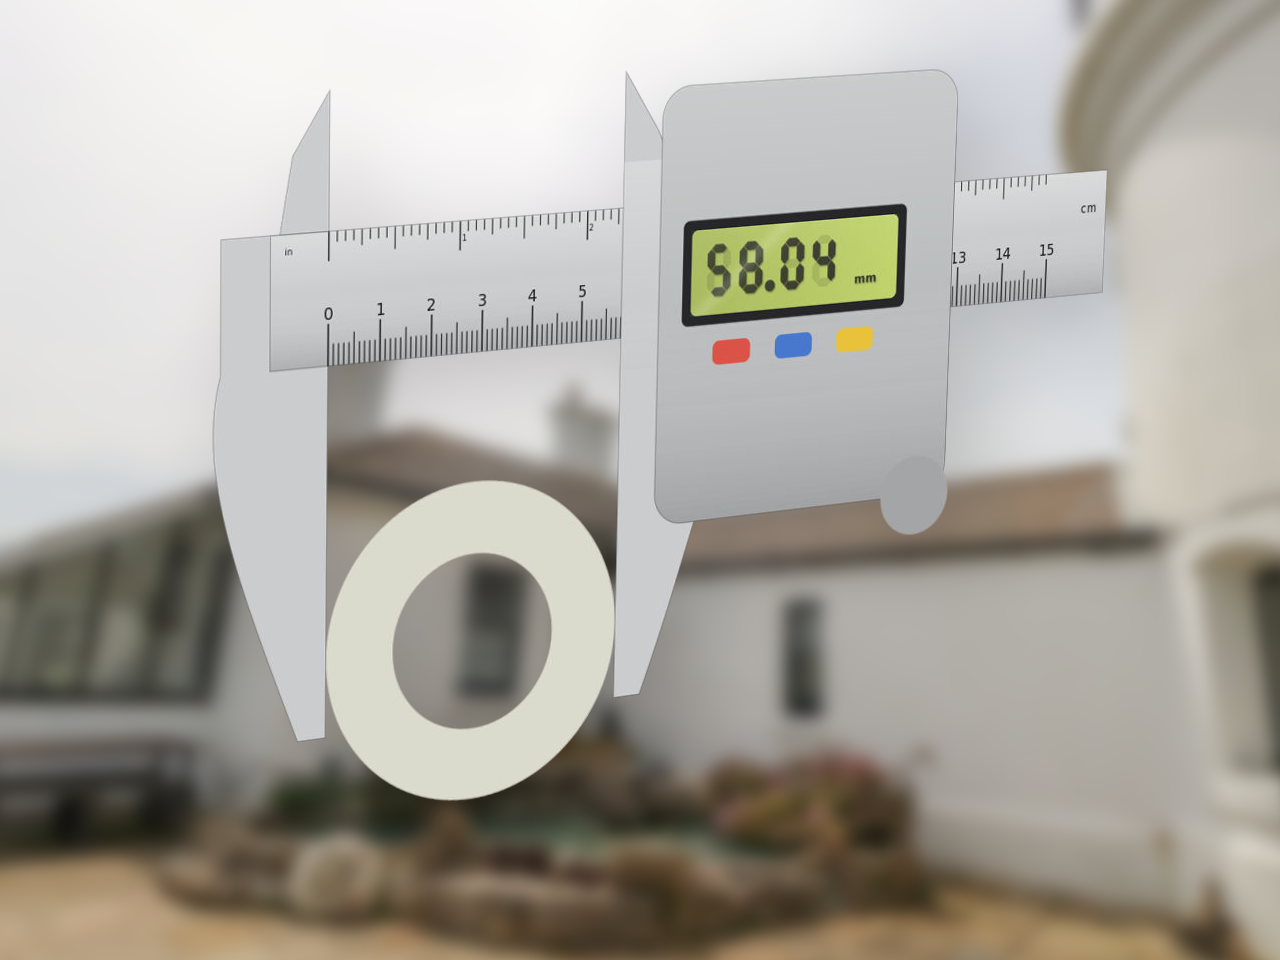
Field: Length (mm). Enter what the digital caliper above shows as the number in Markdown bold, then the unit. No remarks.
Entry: **58.04** mm
